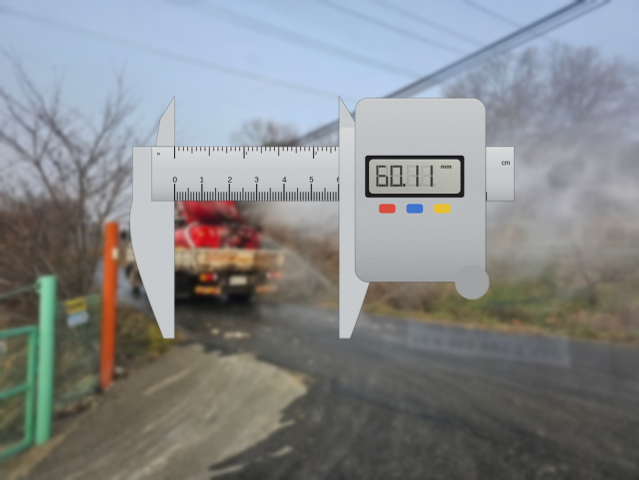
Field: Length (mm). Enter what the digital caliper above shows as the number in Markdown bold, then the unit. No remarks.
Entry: **60.11** mm
